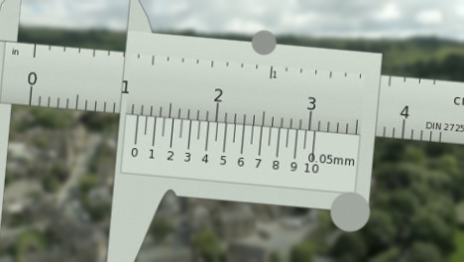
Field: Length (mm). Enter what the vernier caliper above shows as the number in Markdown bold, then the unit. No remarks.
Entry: **11.6** mm
